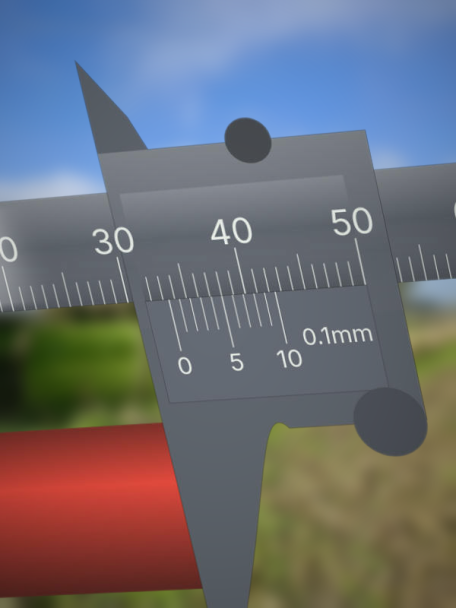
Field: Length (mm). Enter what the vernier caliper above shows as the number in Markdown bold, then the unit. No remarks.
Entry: **33.5** mm
